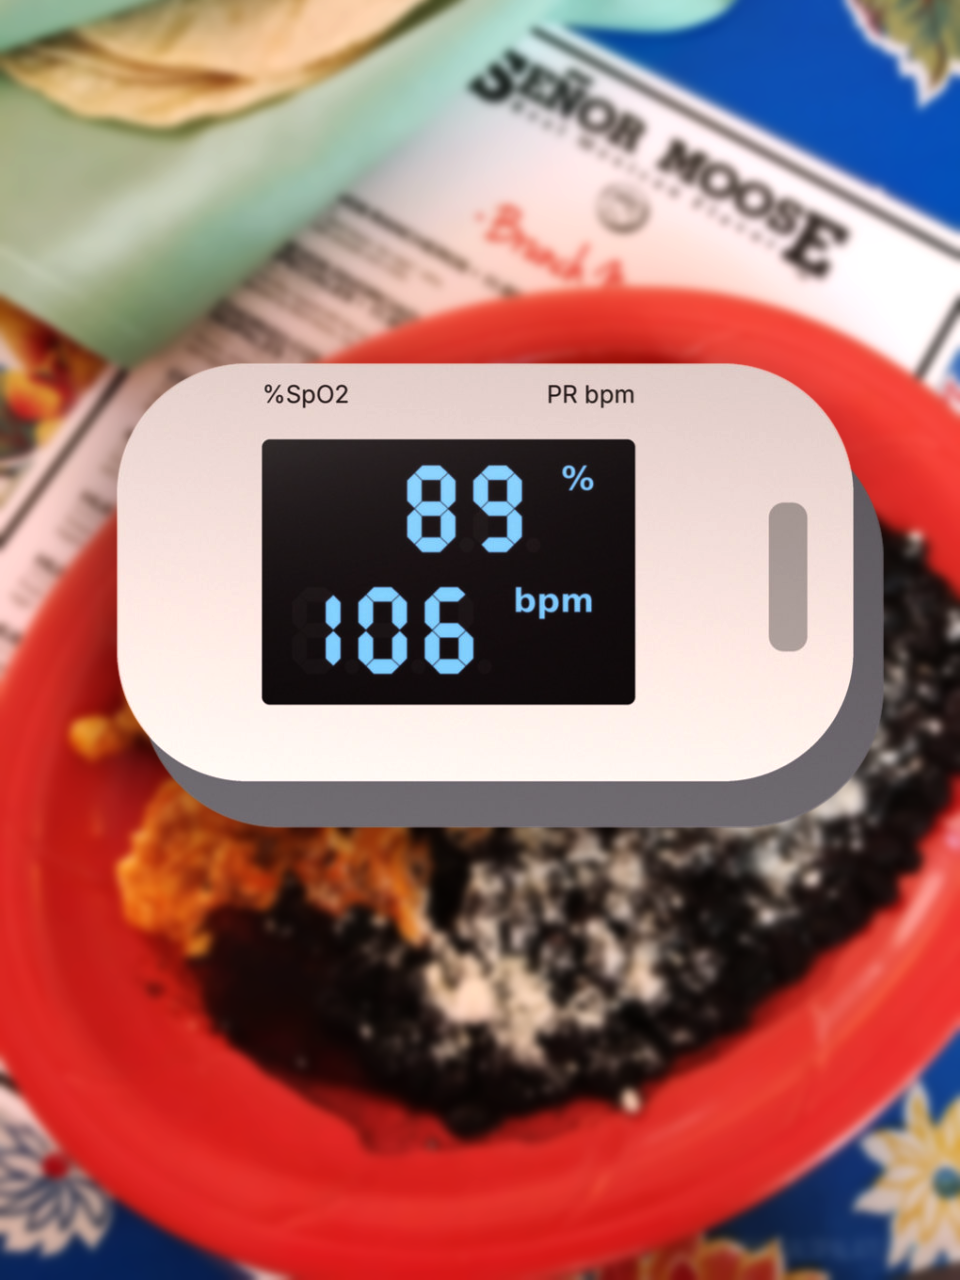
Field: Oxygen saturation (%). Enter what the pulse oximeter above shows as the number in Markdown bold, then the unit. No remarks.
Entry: **89** %
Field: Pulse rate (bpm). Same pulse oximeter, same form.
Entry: **106** bpm
